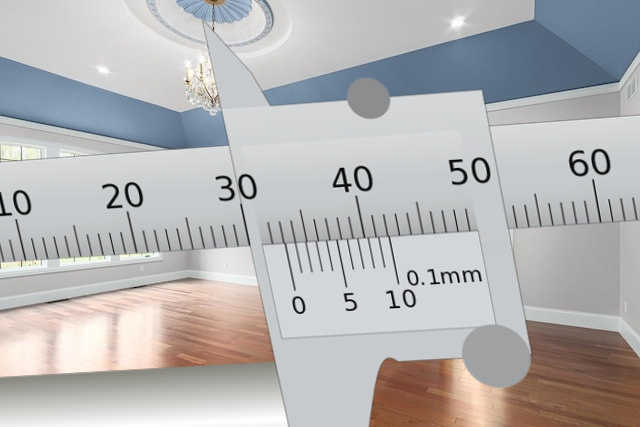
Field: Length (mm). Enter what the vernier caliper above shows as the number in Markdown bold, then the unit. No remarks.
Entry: **33.1** mm
